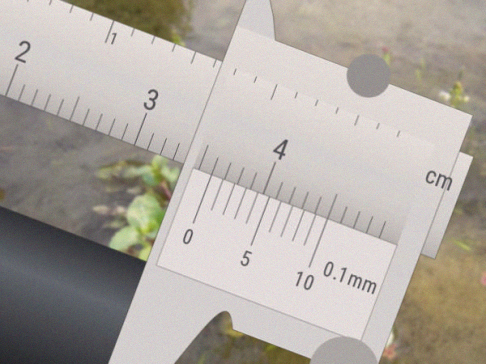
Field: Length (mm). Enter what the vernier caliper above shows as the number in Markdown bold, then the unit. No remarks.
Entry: **36.0** mm
